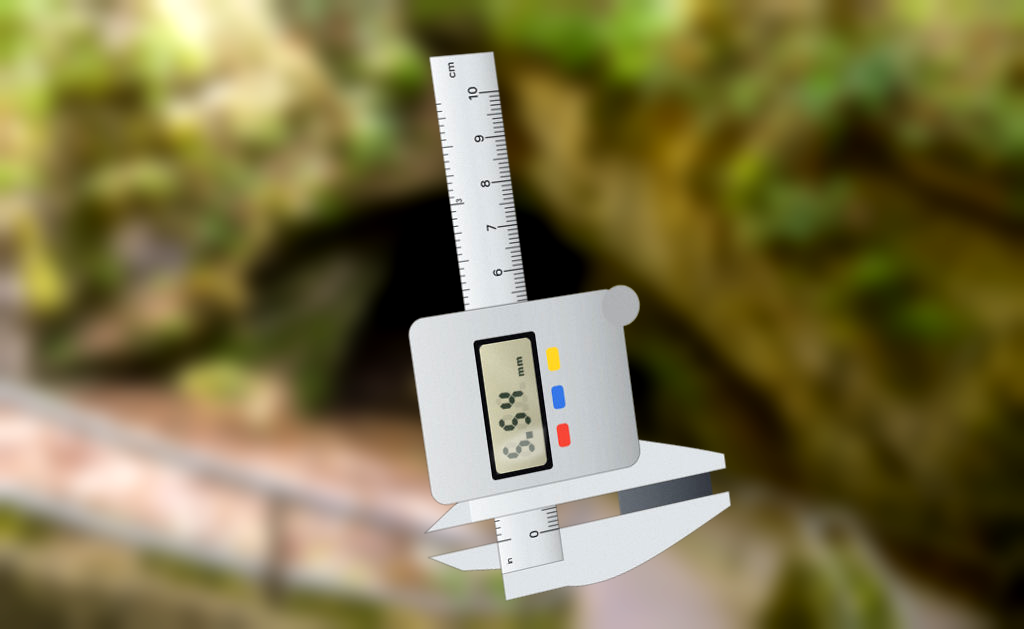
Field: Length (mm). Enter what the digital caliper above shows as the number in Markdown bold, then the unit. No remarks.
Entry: **5.54** mm
